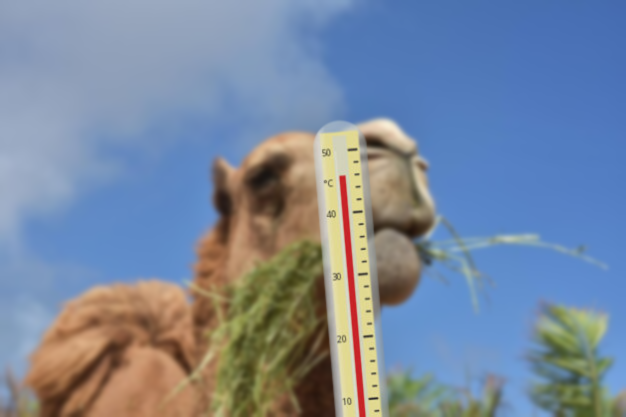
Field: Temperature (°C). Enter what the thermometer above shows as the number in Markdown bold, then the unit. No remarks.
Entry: **46** °C
